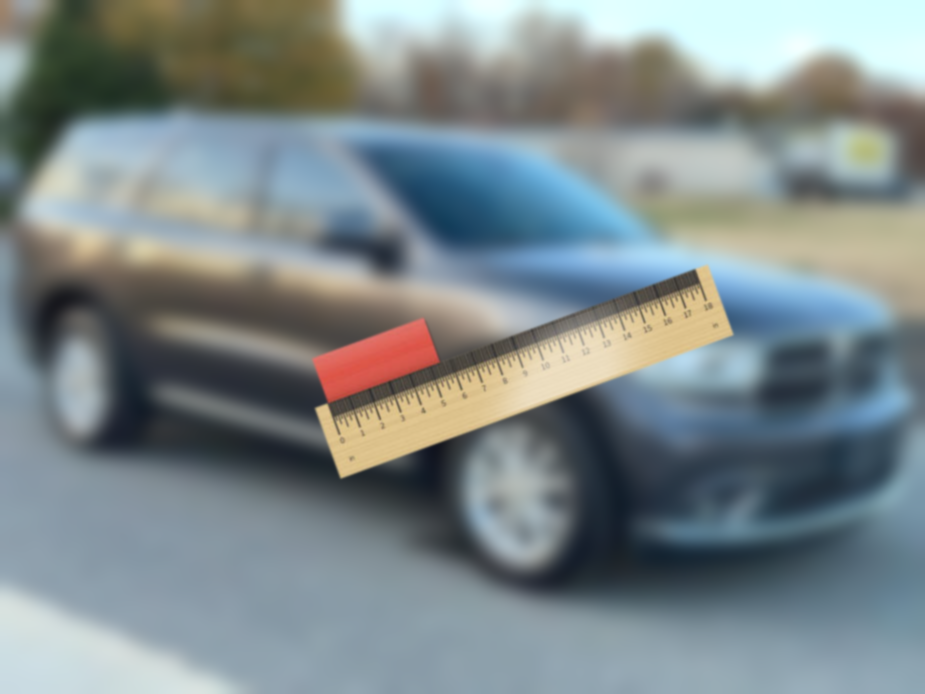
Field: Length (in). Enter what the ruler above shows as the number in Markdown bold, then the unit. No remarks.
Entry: **5.5** in
